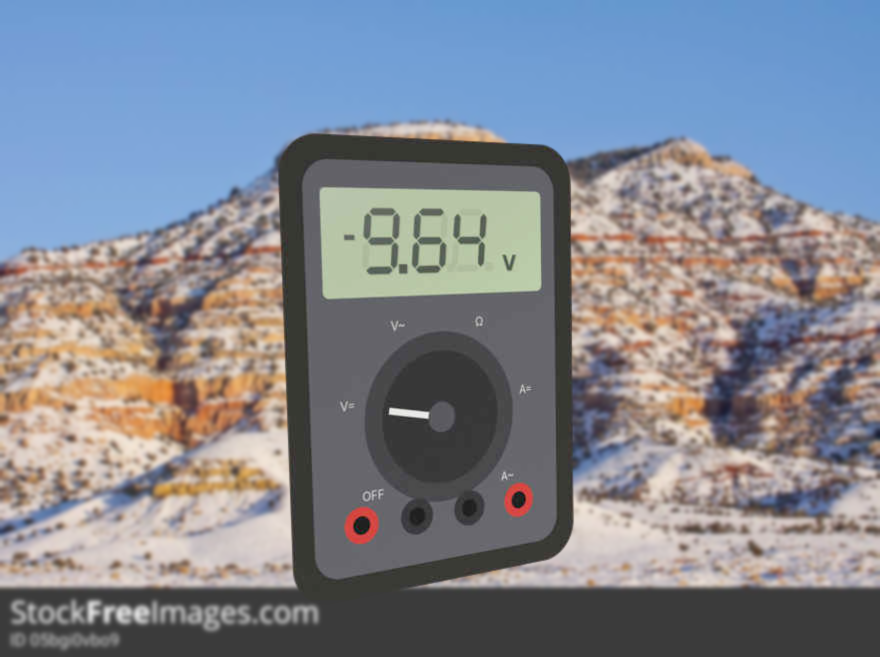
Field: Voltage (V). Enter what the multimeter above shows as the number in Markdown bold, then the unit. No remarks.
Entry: **-9.64** V
